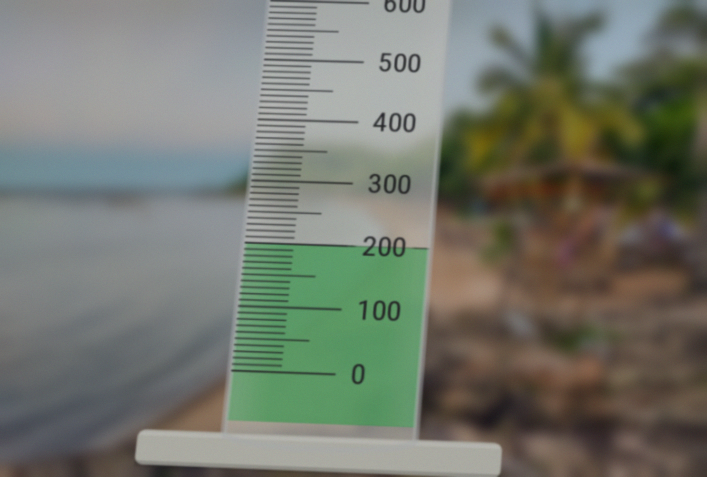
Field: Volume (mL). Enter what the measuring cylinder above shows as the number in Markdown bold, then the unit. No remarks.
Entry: **200** mL
